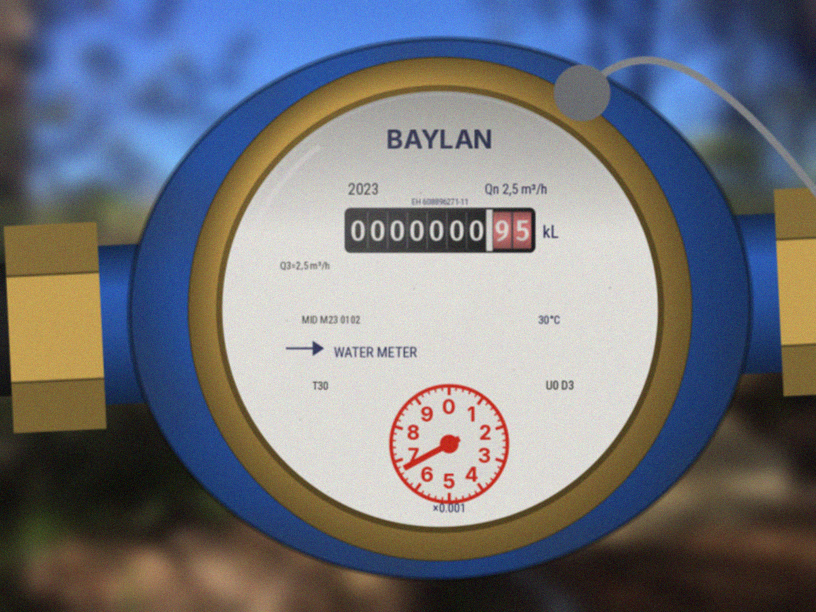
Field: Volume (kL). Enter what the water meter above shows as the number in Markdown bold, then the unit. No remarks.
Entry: **0.956** kL
